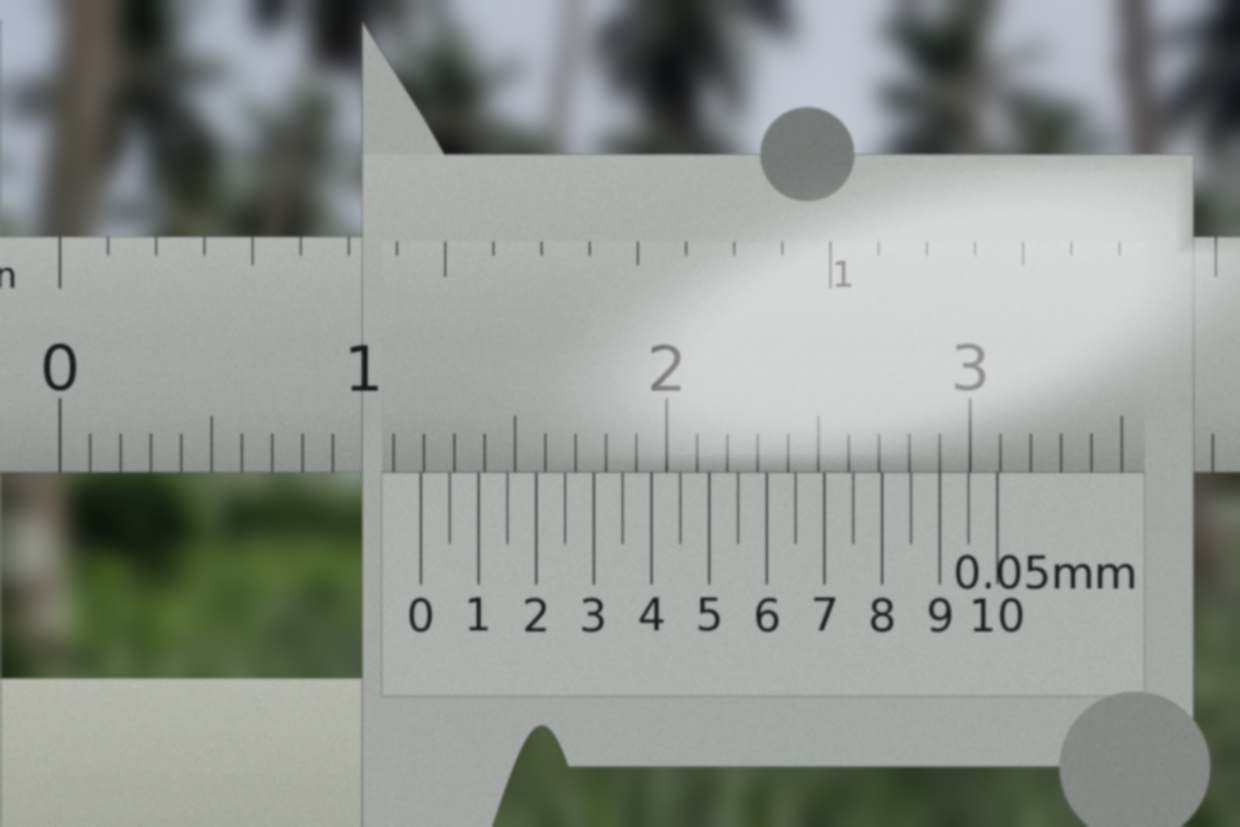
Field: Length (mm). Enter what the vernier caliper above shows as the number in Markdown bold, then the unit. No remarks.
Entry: **11.9** mm
